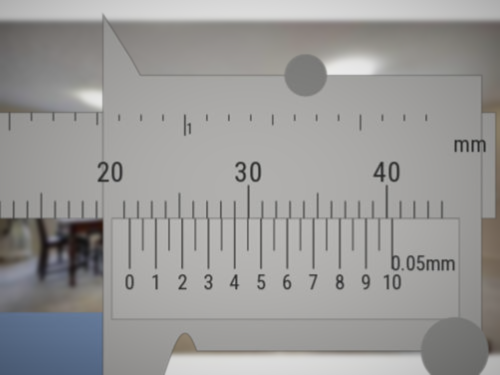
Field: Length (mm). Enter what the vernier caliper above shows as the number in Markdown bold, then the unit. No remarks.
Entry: **21.4** mm
